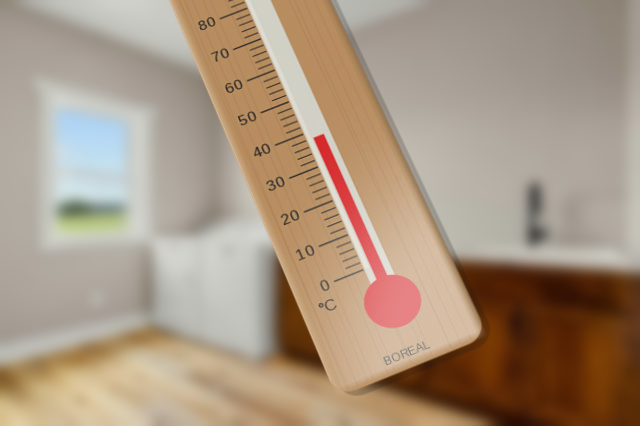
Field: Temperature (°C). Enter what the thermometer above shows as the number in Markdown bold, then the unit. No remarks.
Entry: **38** °C
